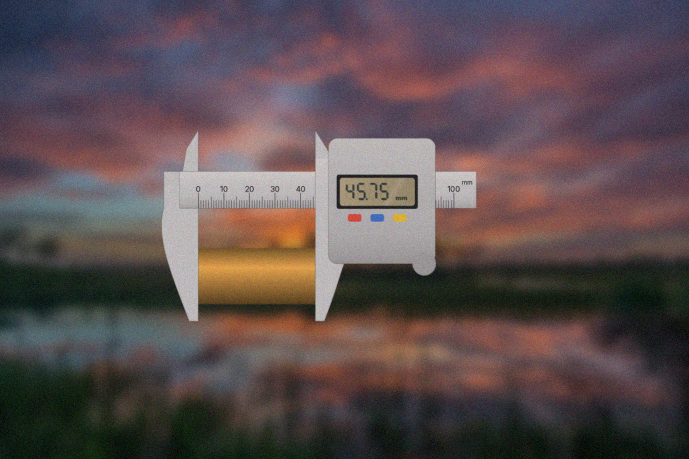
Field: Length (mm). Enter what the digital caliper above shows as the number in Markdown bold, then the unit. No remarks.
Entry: **45.75** mm
